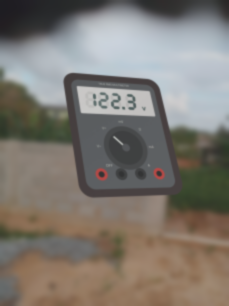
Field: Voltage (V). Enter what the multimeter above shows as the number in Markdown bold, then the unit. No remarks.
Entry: **122.3** V
